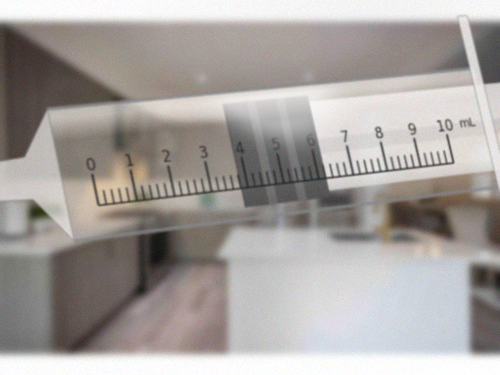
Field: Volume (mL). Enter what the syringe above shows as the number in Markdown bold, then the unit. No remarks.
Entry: **3.8** mL
